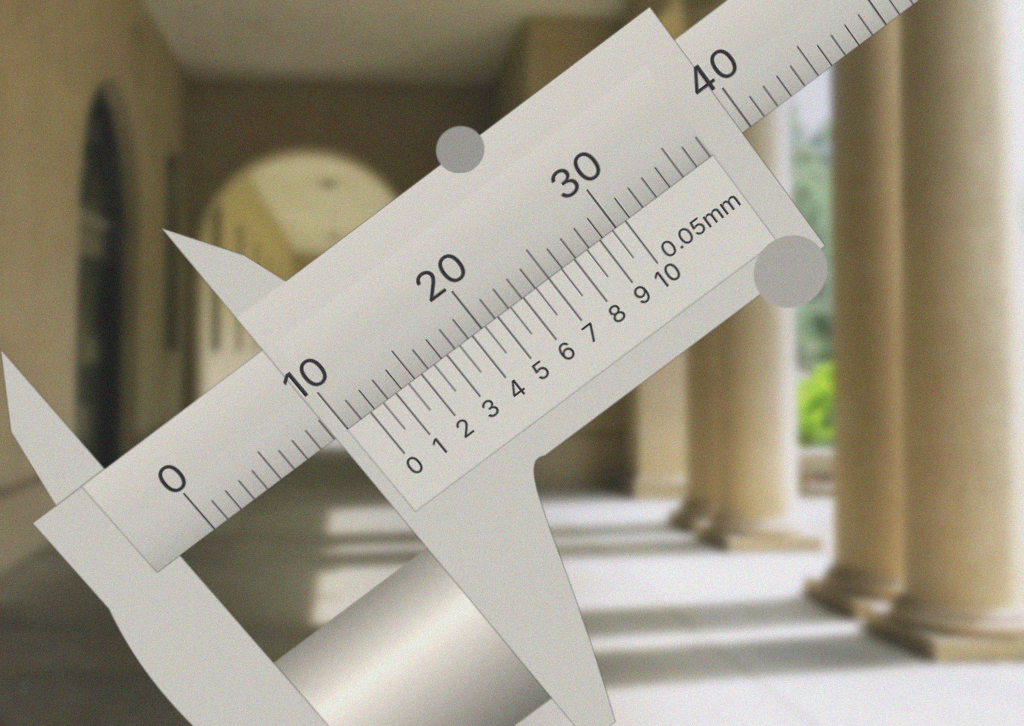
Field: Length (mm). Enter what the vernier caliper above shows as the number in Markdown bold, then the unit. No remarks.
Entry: **11.7** mm
